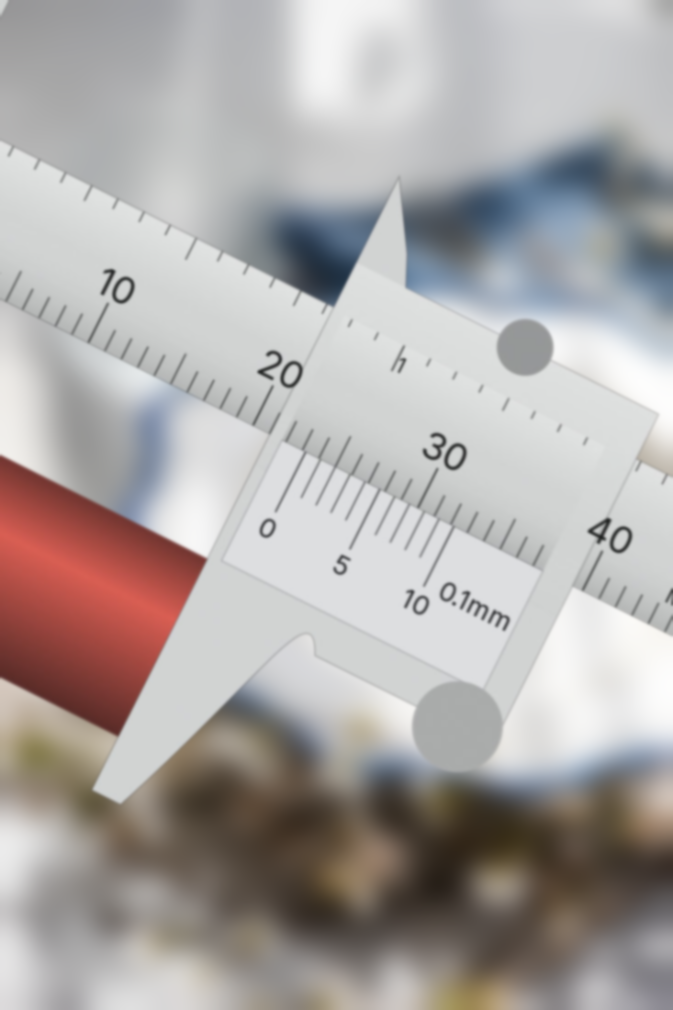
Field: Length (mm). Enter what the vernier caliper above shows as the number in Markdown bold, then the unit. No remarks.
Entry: **23.2** mm
